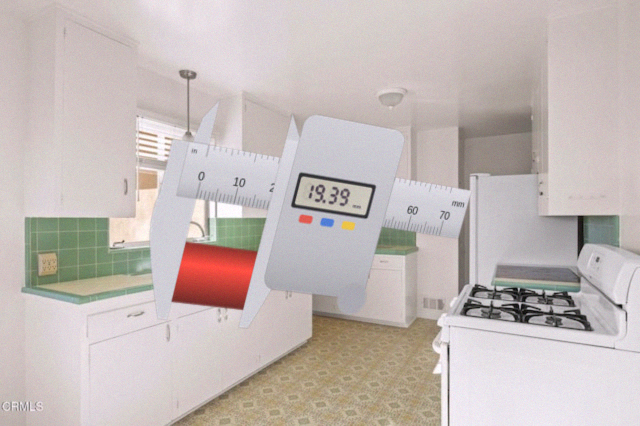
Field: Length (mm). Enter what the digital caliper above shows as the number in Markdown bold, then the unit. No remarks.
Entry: **19.39** mm
